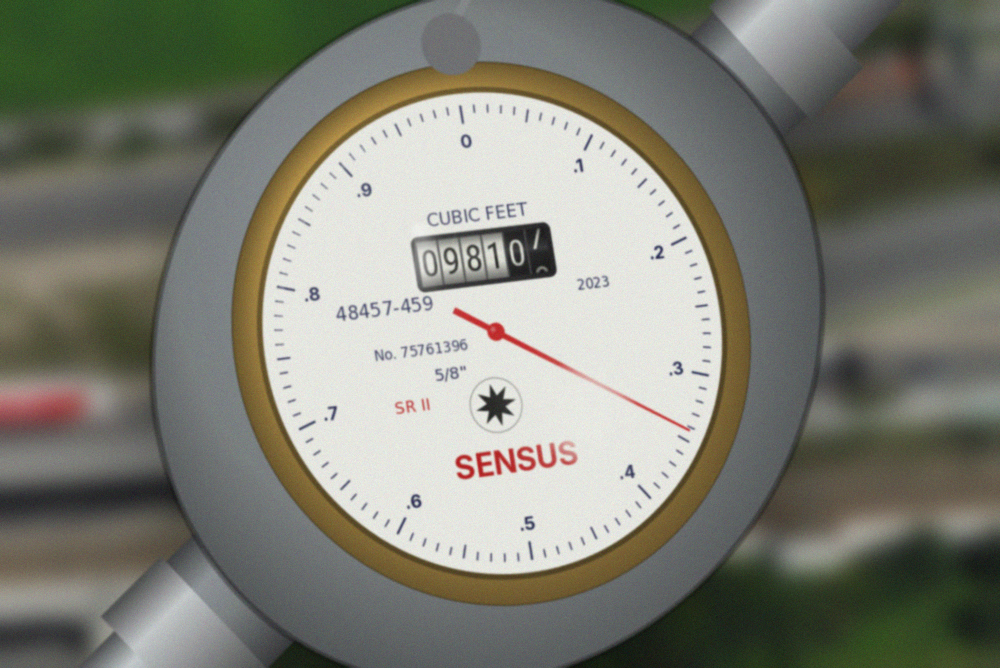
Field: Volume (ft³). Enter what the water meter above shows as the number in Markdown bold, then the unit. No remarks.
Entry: **98107.34** ft³
